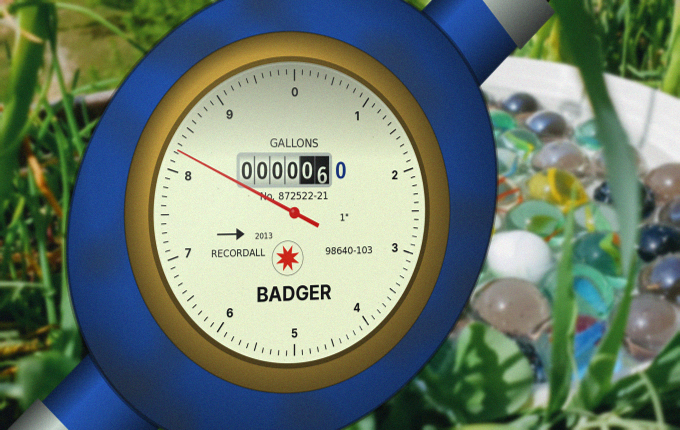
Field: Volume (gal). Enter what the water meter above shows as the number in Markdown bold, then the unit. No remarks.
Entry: **58.2** gal
